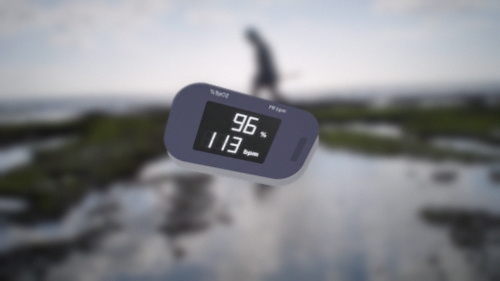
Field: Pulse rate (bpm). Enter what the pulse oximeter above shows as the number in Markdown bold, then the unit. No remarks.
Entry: **113** bpm
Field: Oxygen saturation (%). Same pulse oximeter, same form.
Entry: **96** %
